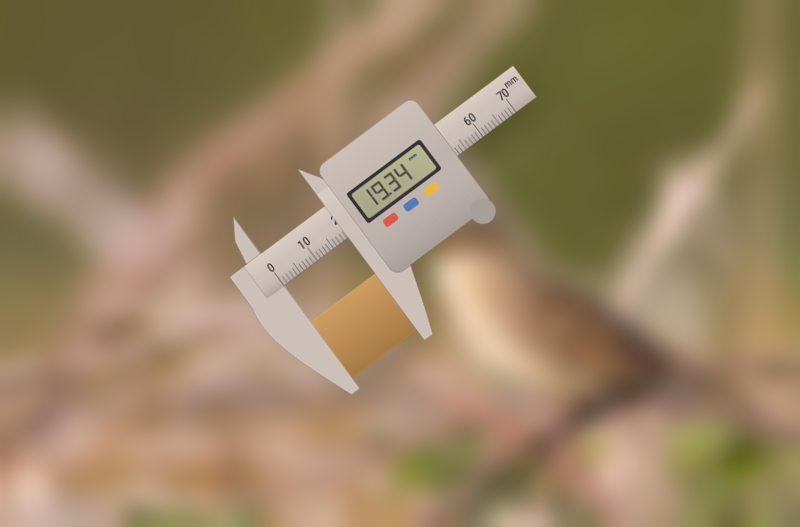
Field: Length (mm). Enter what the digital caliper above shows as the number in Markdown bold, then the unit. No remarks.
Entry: **19.34** mm
